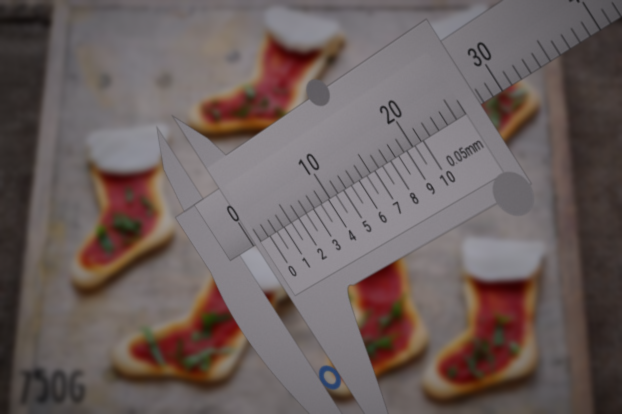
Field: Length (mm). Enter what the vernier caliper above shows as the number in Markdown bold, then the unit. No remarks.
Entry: **2.2** mm
